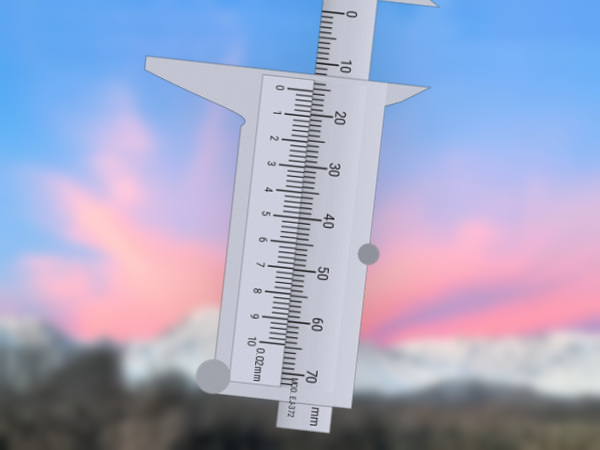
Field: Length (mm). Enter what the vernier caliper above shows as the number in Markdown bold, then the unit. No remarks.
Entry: **15.5** mm
